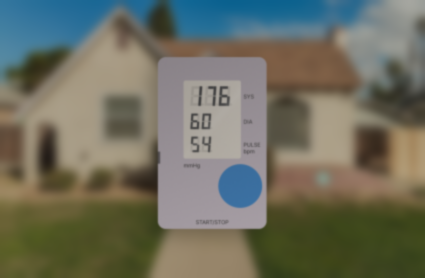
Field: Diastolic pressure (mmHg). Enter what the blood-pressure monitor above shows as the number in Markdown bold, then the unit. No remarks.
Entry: **60** mmHg
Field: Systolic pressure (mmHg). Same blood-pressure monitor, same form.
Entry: **176** mmHg
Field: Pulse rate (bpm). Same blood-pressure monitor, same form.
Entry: **54** bpm
